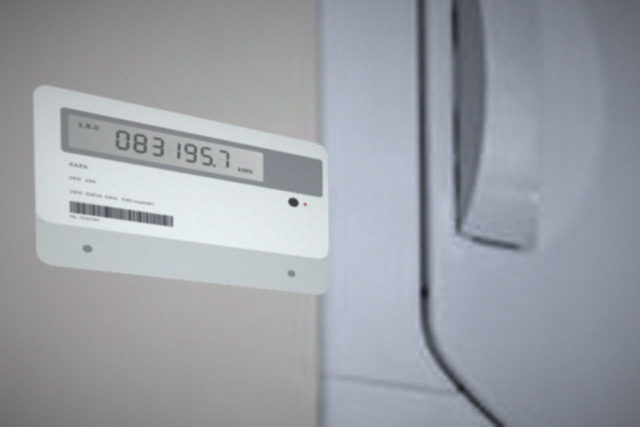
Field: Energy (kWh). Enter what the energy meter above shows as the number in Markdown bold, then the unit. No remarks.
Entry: **83195.7** kWh
